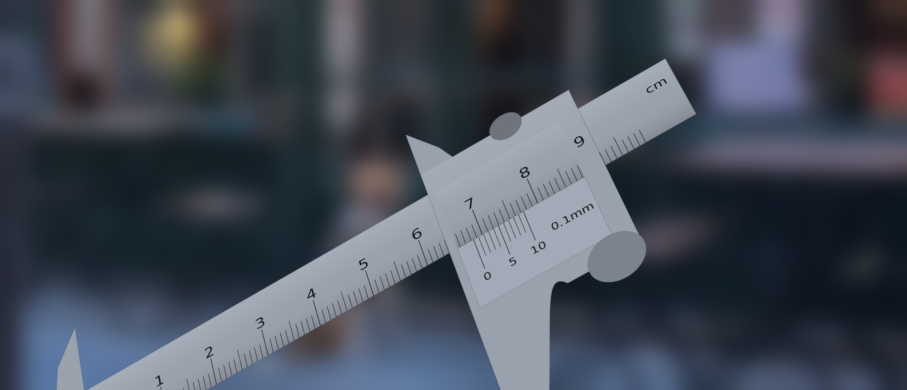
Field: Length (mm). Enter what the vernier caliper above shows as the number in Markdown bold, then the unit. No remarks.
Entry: **68.4** mm
